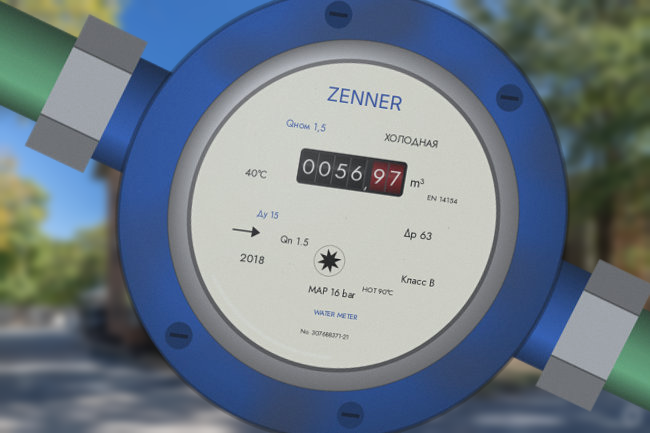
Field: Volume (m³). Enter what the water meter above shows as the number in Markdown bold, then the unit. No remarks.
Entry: **56.97** m³
